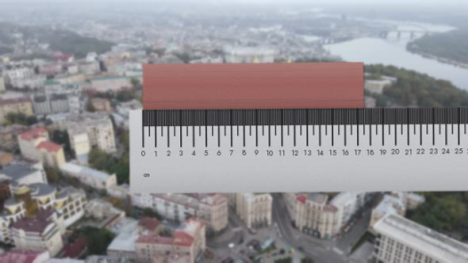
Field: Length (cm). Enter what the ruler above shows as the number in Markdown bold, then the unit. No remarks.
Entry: **17.5** cm
